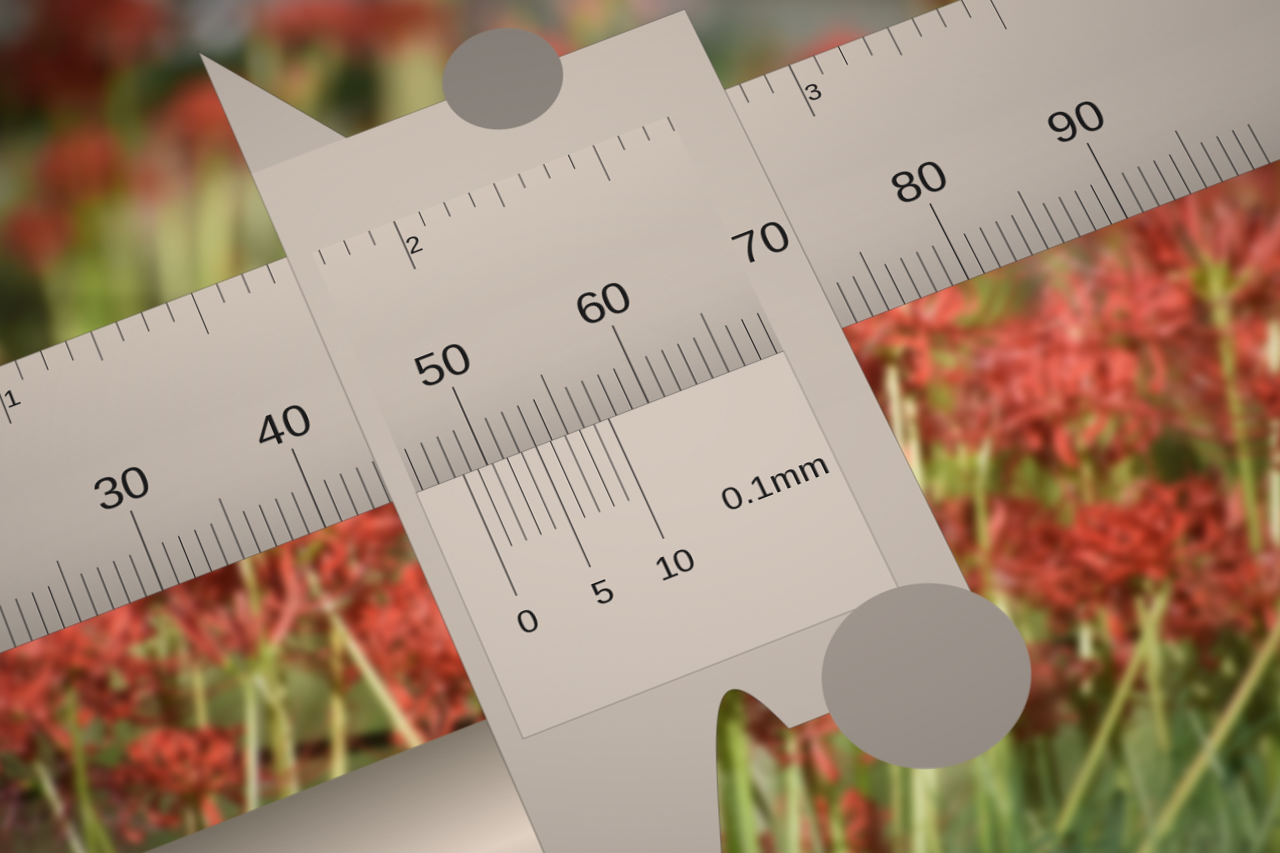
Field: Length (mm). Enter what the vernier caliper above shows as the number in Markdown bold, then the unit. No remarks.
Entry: **48.5** mm
